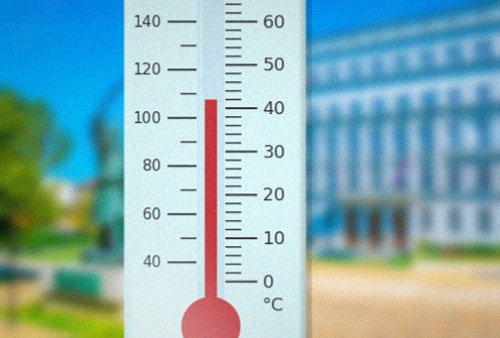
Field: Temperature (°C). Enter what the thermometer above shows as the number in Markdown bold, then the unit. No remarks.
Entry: **42** °C
